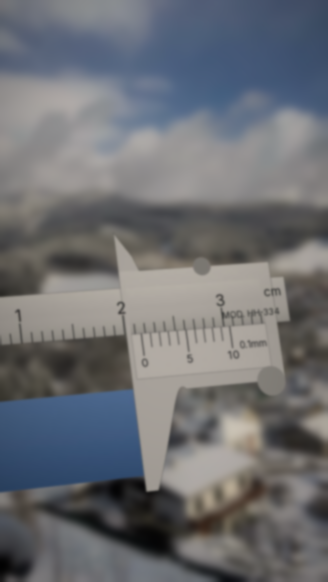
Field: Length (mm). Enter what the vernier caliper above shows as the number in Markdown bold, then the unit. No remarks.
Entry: **21.6** mm
